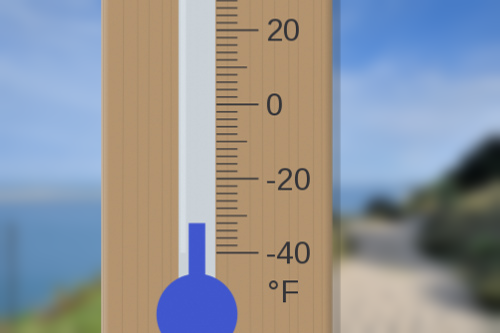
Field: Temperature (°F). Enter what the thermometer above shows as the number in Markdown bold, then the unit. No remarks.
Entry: **-32** °F
